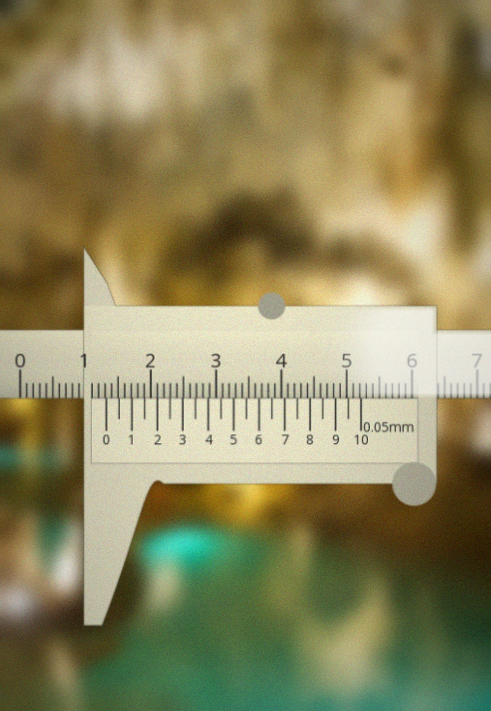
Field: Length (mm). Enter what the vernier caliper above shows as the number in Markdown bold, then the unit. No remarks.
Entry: **13.2** mm
